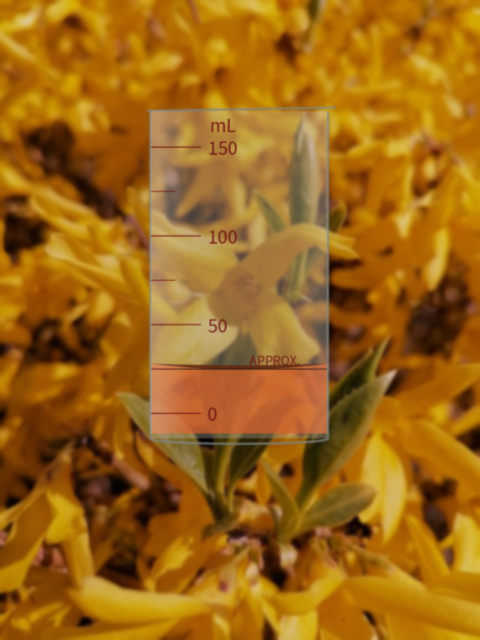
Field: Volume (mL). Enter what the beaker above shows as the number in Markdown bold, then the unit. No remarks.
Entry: **25** mL
